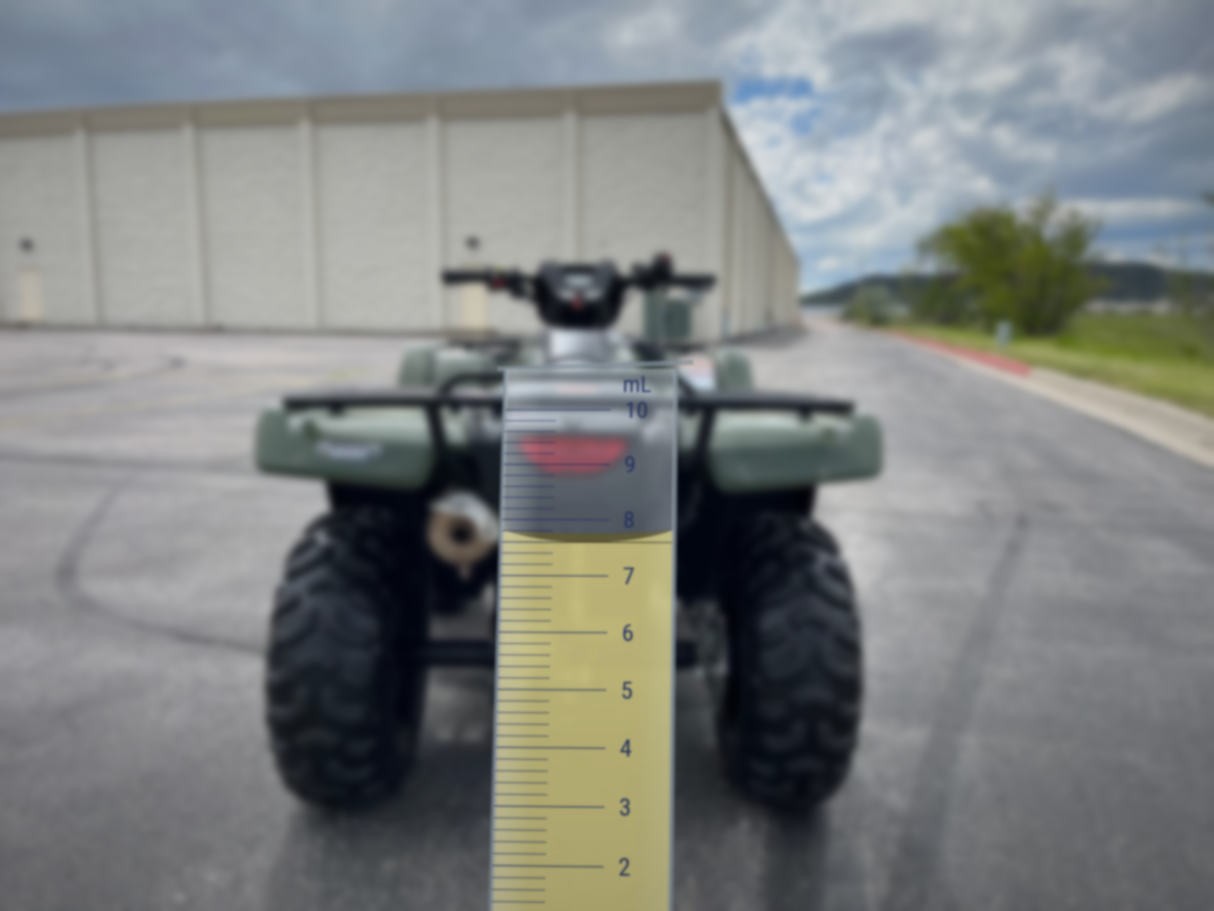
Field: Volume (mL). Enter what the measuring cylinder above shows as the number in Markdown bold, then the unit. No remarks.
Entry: **7.6** mL
